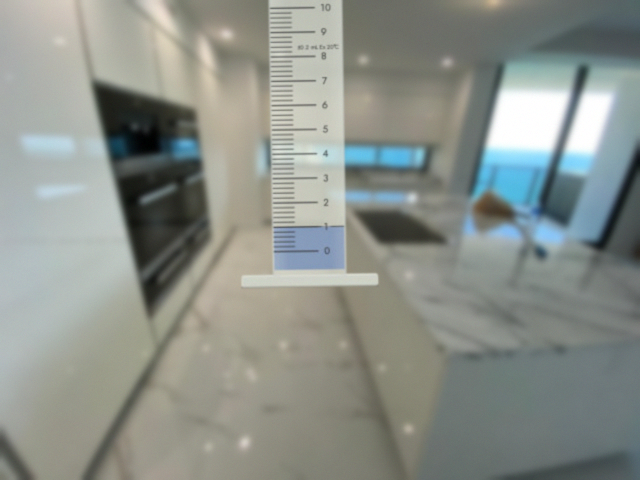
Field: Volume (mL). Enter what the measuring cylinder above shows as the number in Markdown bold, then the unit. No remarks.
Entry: **1** mL
